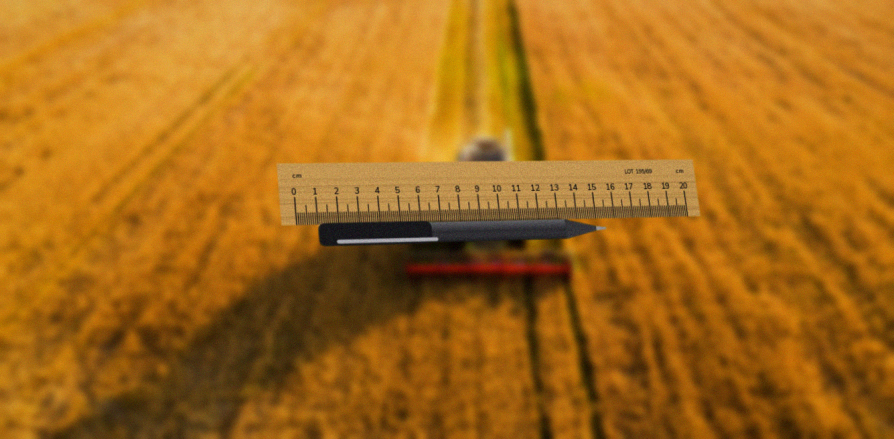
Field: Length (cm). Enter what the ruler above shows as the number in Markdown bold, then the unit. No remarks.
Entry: **14.5** cm
